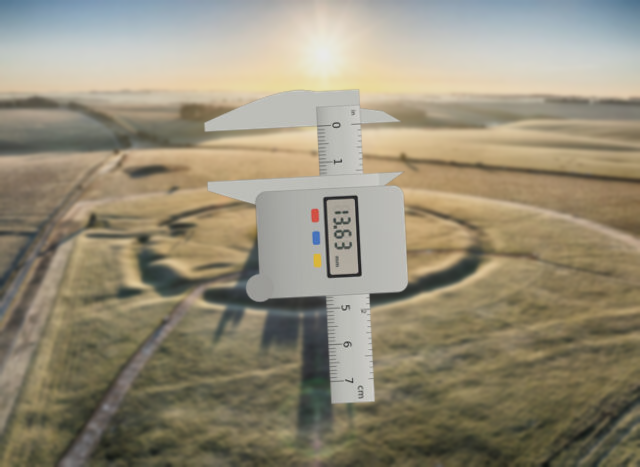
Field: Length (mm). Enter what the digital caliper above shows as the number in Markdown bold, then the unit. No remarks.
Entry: **13.63** mm
